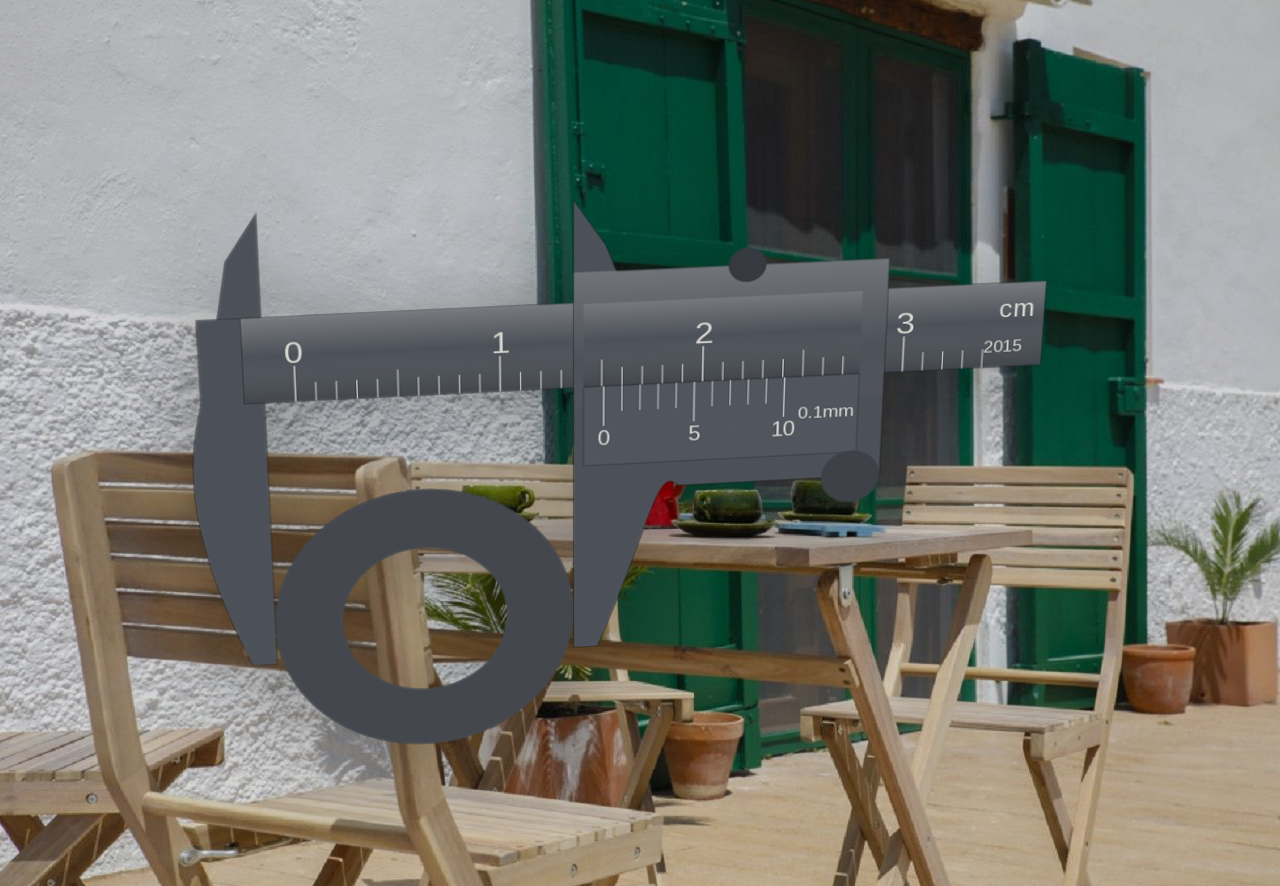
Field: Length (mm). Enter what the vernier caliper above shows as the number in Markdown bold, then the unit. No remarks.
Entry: **15.1** mm
